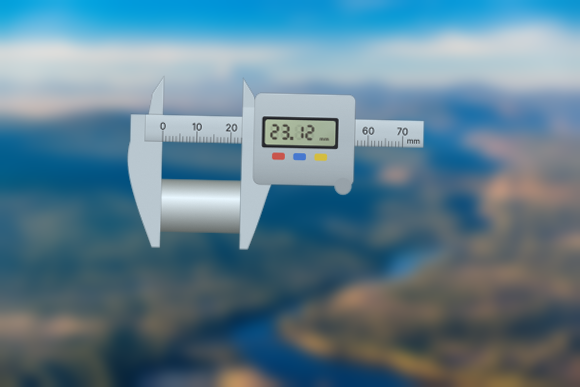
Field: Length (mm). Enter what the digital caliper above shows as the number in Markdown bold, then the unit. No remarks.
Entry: **23.12** mm
